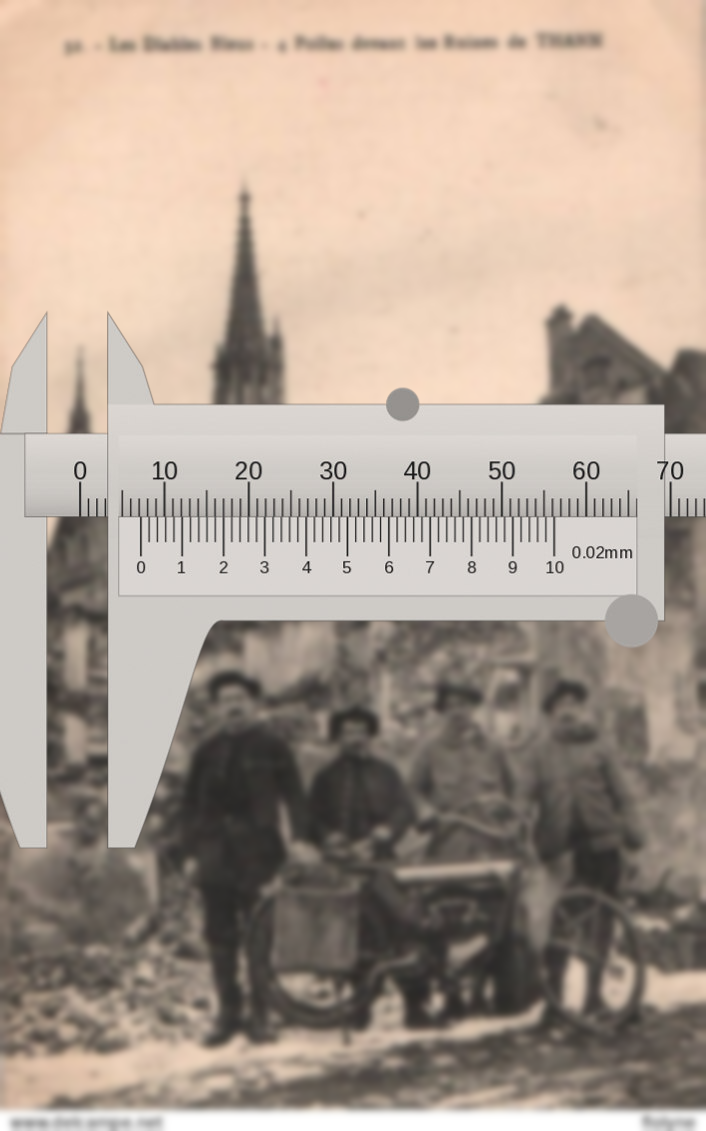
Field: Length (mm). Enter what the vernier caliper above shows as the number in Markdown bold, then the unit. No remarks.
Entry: **7.2** mm
